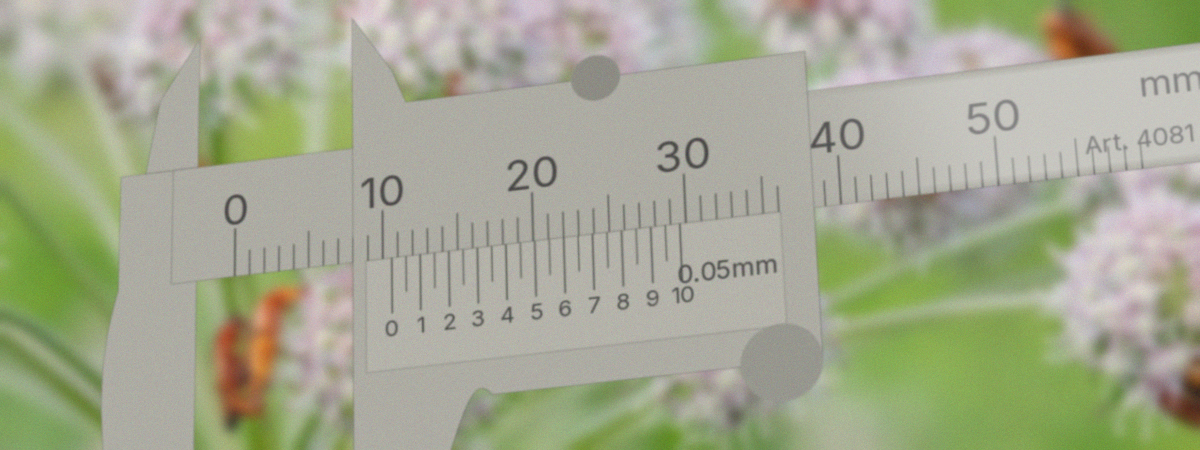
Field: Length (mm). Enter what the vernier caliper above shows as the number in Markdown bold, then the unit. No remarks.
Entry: **10.6** mm
